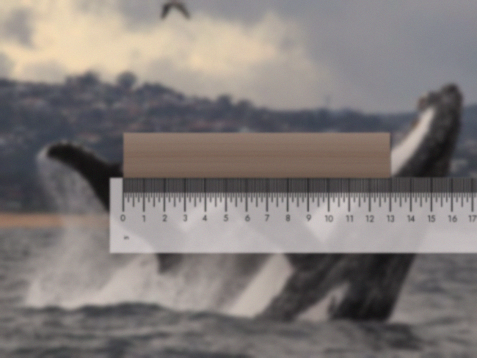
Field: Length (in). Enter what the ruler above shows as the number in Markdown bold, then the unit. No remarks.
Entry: **13** in
